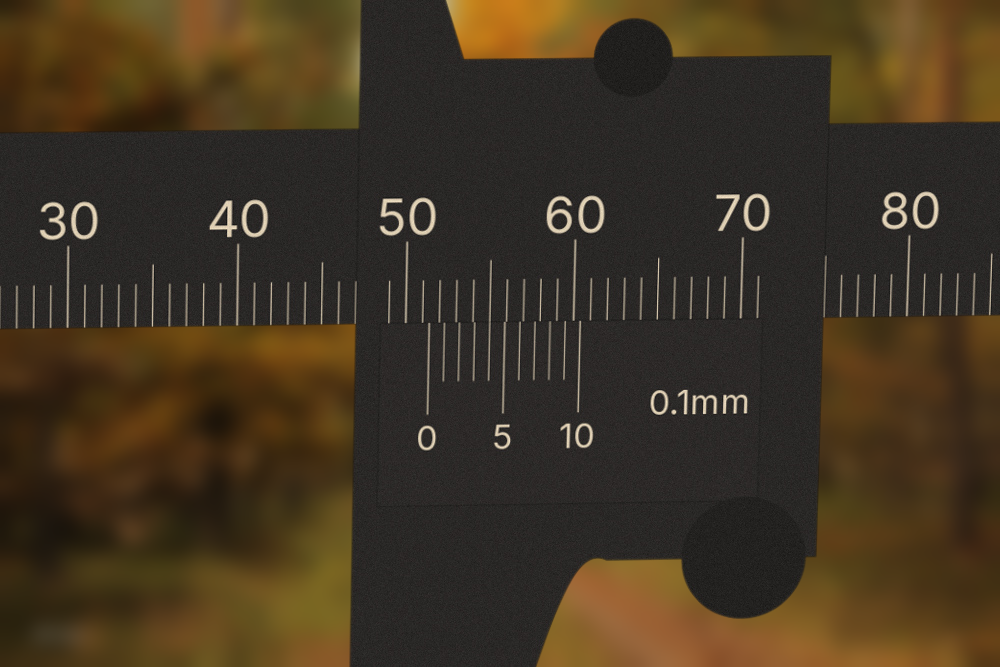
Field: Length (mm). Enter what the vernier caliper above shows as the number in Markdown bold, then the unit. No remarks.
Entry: **51.4** mm
